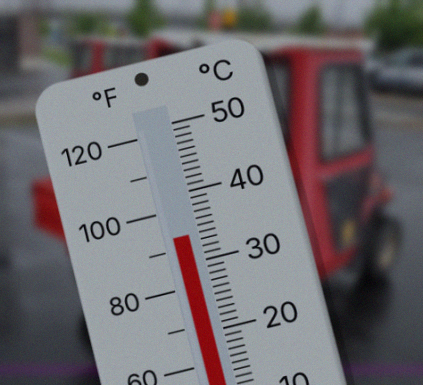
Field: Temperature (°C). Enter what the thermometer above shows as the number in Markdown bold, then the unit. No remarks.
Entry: **34** °C
